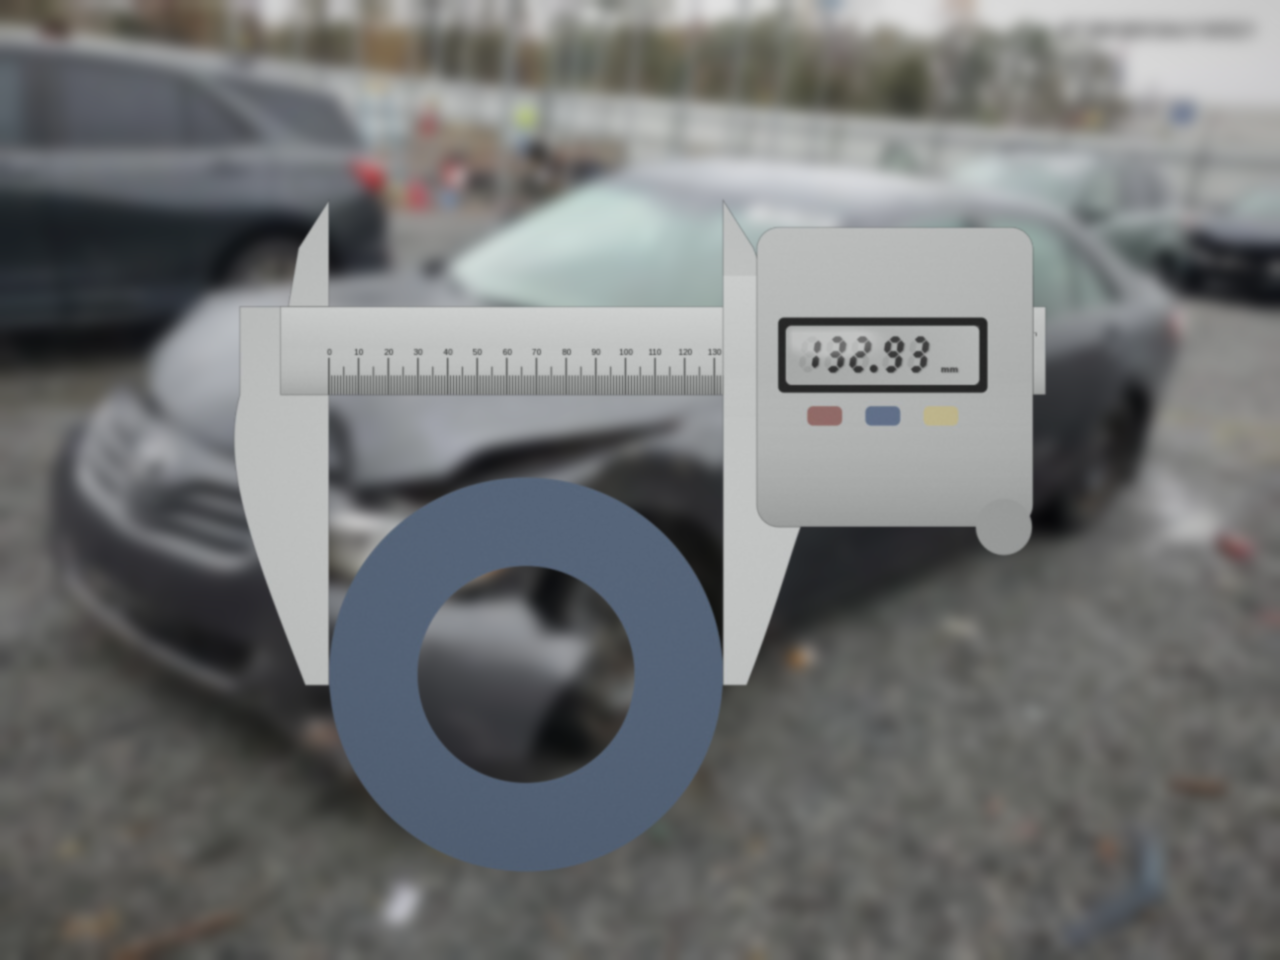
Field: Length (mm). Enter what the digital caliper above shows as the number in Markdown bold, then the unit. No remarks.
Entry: **132.93** mm
